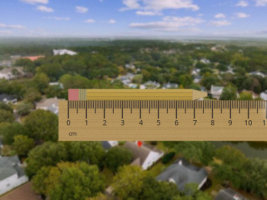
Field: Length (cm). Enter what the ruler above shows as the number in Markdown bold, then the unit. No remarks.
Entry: **8** cm
